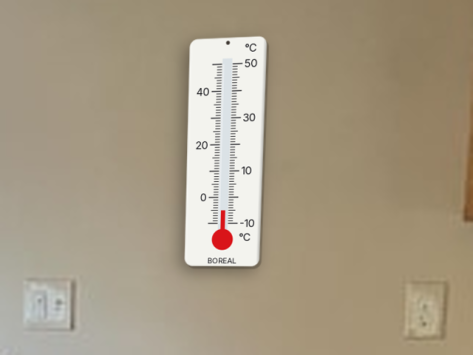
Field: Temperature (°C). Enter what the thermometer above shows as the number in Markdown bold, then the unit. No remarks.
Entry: **-5** °C
